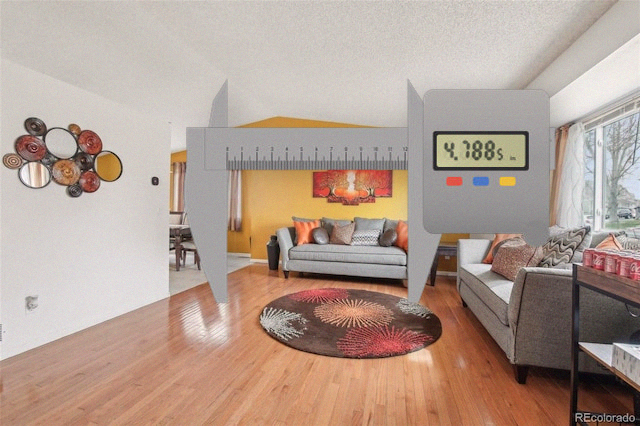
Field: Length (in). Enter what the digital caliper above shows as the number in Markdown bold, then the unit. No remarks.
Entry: **4.7885** in
